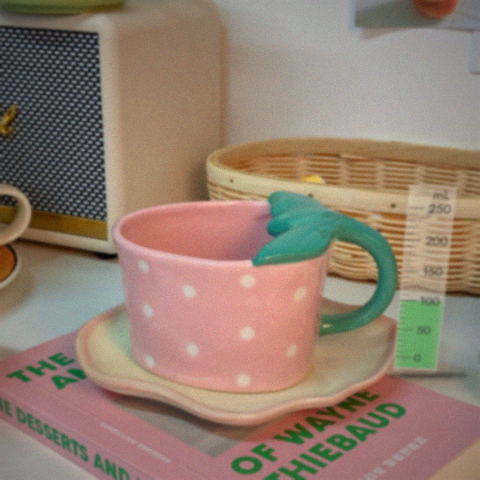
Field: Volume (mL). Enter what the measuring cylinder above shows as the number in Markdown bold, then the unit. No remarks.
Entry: **100** mL
